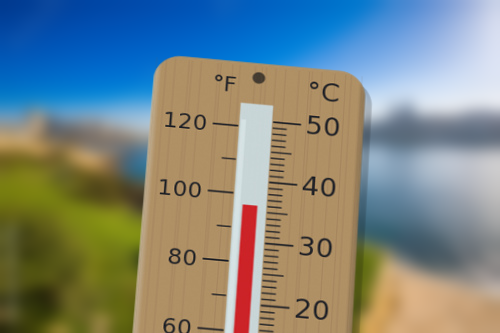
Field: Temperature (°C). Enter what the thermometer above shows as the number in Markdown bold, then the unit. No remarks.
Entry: **36** °C
